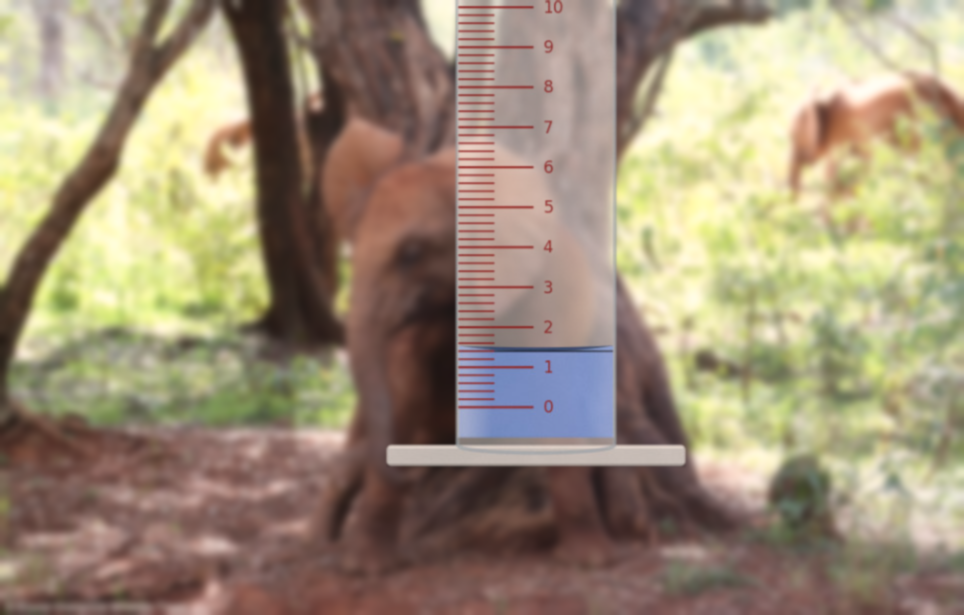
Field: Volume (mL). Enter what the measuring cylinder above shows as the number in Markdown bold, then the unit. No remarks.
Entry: **1.4** mL
